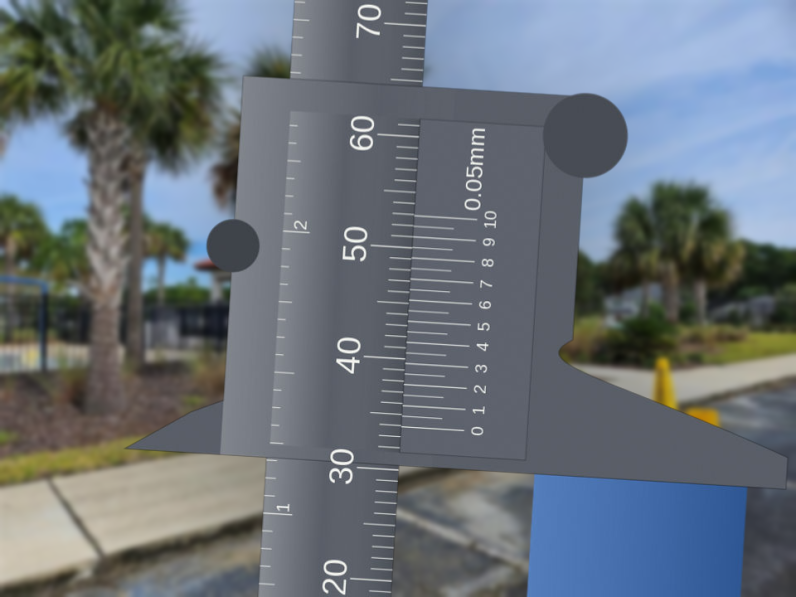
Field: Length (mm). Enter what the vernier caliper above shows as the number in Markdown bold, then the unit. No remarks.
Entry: **33.9** mm
